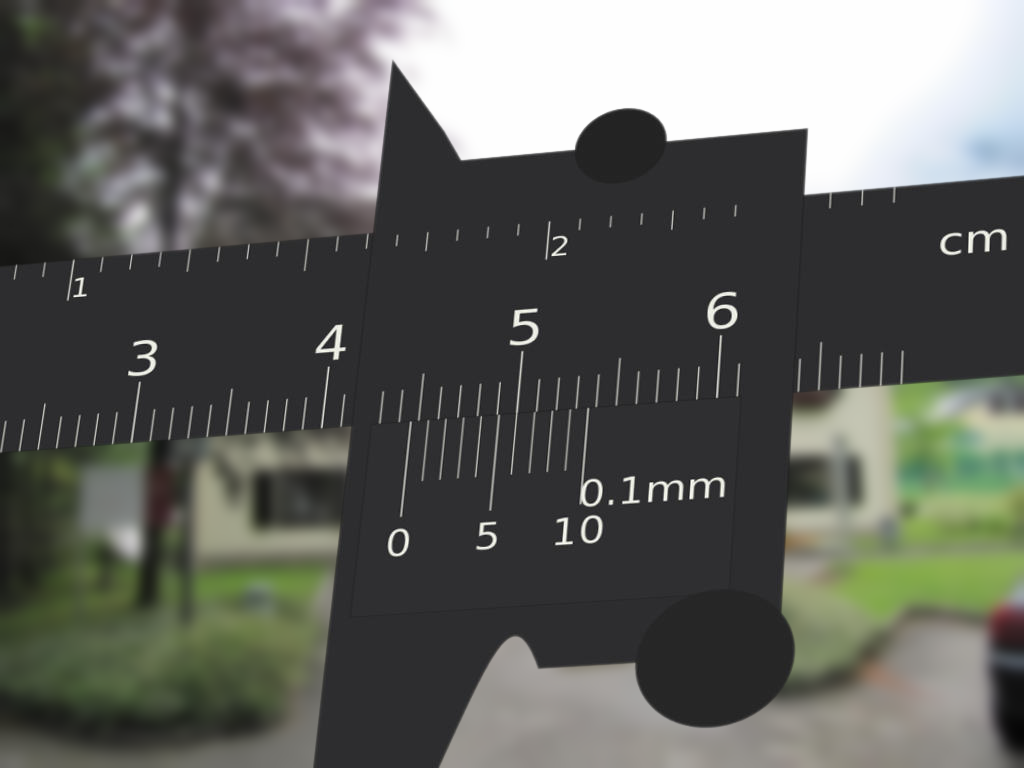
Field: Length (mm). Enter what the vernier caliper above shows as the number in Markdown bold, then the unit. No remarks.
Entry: **44.6** mm
